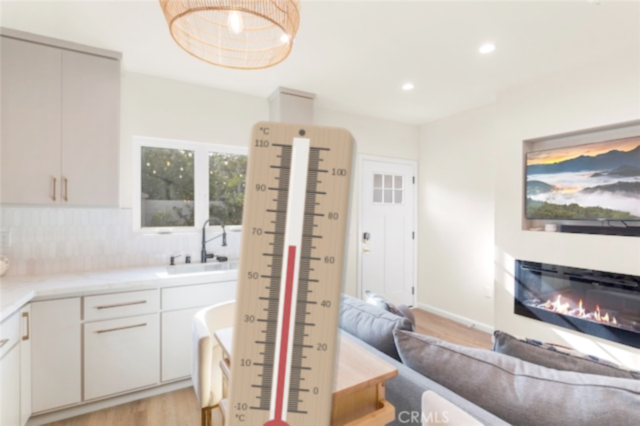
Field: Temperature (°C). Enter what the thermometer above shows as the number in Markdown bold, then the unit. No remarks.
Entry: **65** °C
